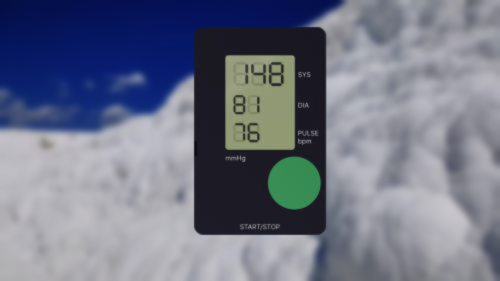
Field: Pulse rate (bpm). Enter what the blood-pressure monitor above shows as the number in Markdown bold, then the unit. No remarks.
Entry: **76** bpm
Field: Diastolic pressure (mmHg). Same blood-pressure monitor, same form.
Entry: **81** mmHg
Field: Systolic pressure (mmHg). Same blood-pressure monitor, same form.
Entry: **148** mmHg
